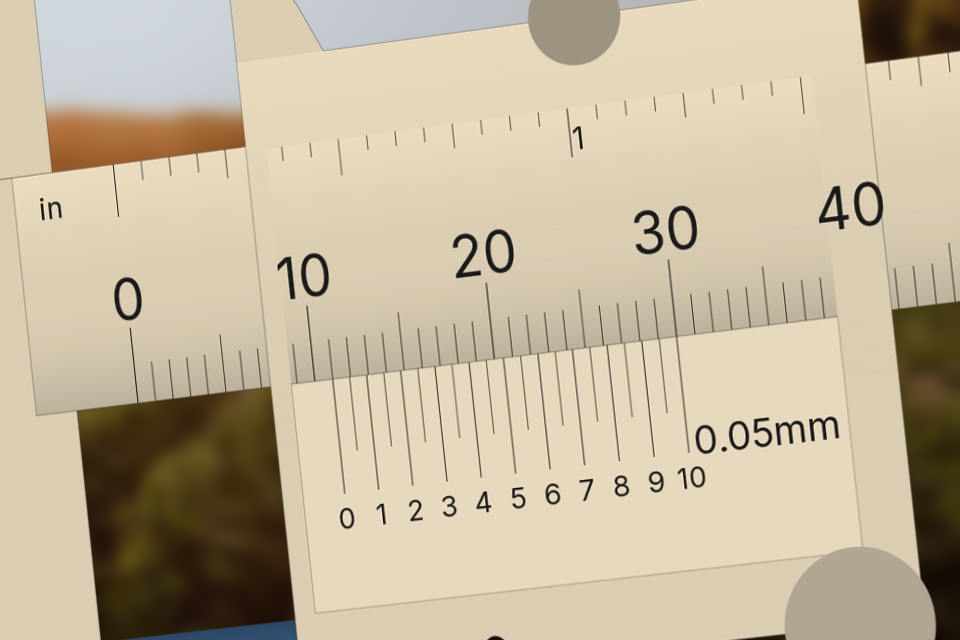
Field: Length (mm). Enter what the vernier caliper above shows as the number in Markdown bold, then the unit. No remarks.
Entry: **11.0** mm
